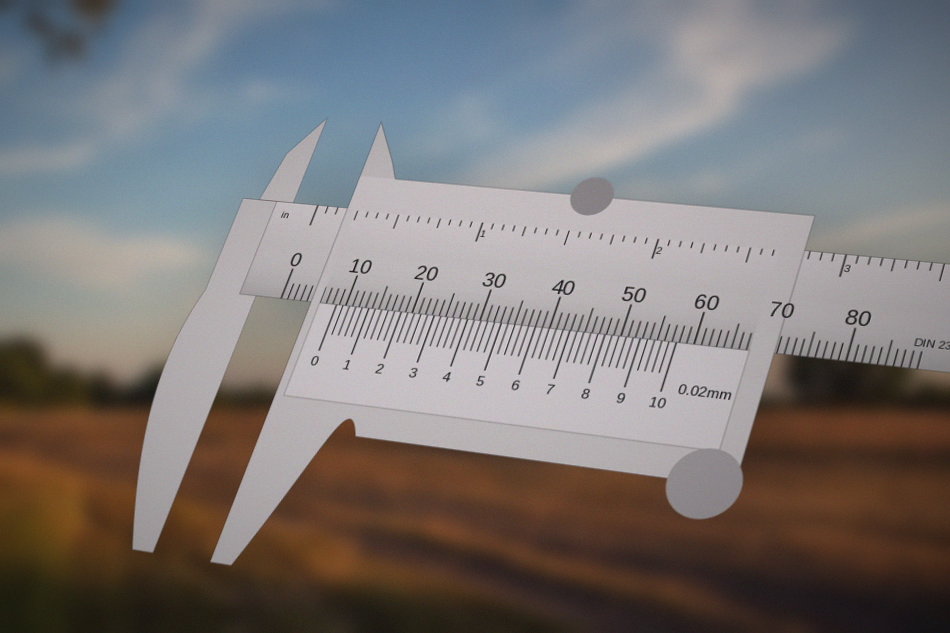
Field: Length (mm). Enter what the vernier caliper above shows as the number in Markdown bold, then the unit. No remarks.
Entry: **8.6** mm
